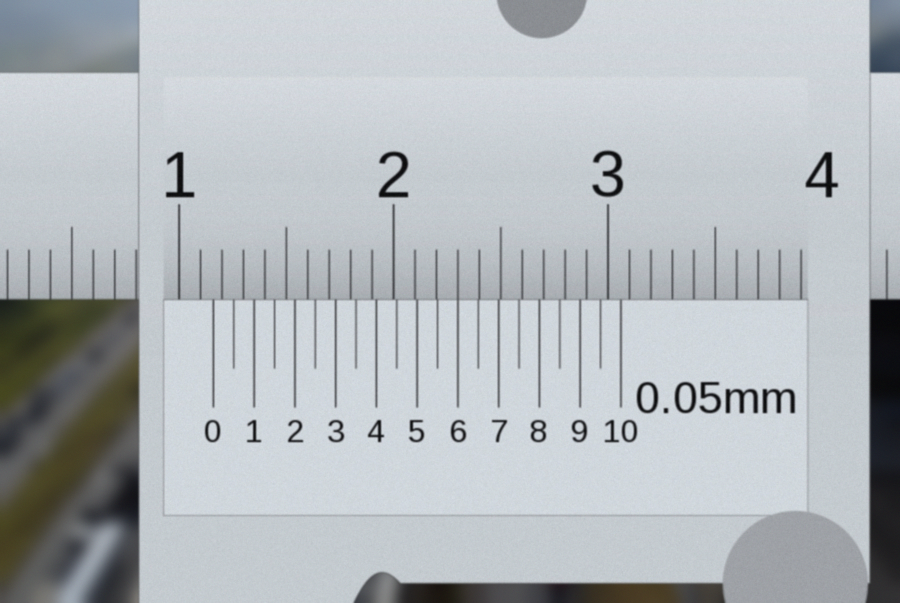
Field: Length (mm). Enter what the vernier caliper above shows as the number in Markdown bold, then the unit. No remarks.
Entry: **11.6** mm
